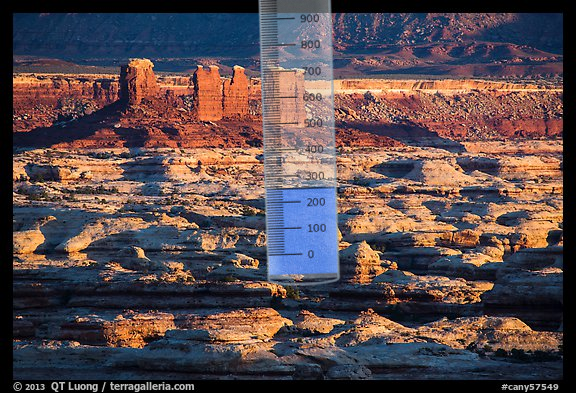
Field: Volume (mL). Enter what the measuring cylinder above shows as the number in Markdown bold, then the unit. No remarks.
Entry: **250** mL
